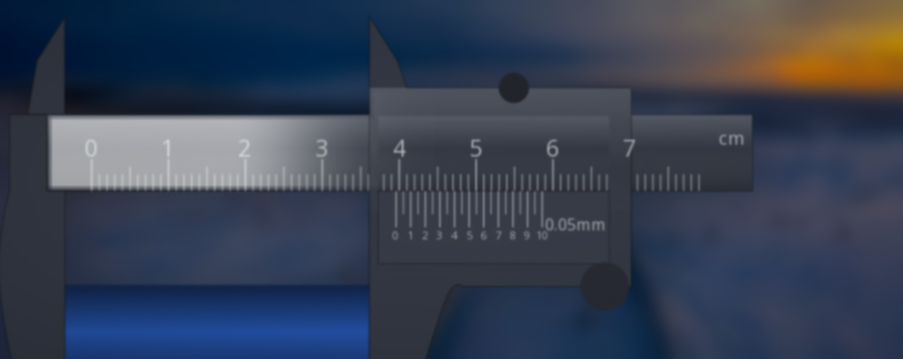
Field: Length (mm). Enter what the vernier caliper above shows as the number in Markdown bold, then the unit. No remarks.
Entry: **39.6** mm
